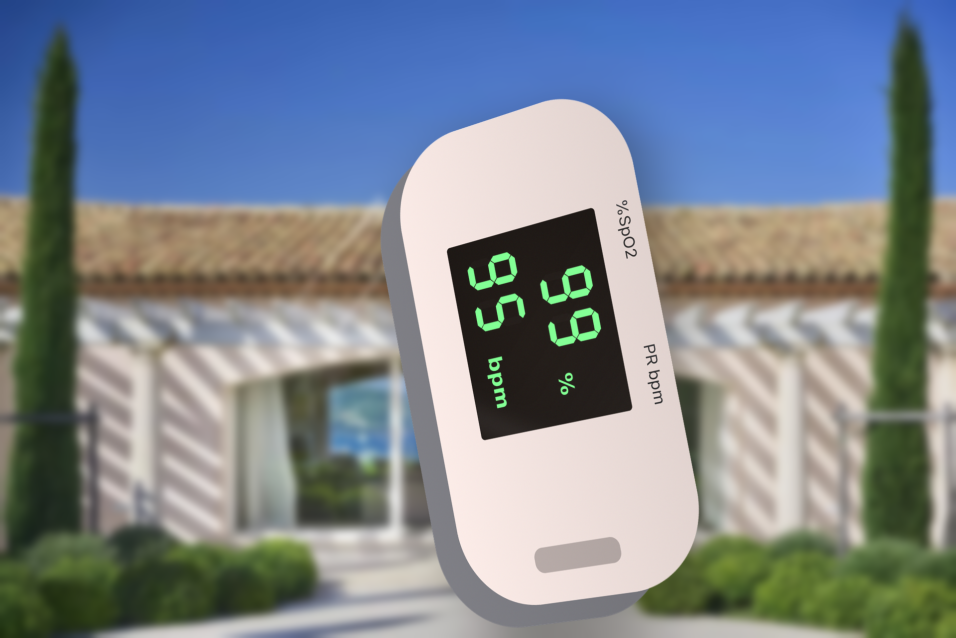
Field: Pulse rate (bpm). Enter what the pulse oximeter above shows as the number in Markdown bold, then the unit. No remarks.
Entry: **95** bpm
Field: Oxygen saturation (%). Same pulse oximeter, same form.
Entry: **99** %
